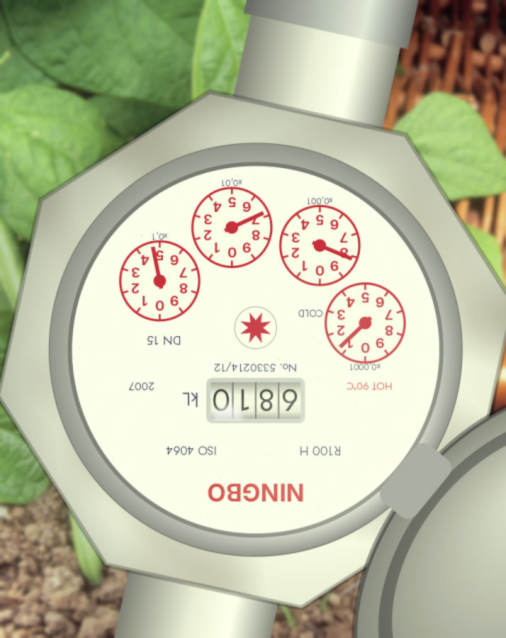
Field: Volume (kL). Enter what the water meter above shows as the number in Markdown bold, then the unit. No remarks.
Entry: **6810.4681** kL
